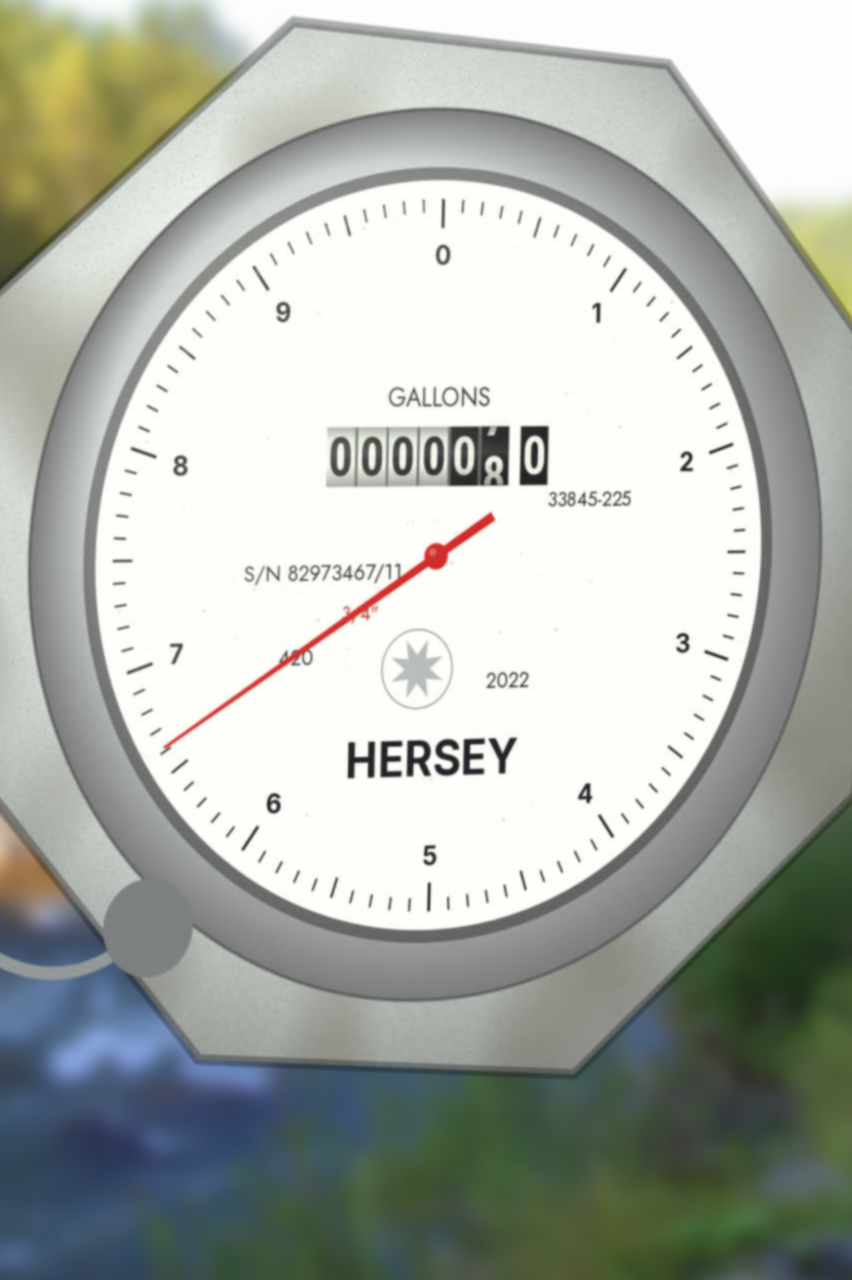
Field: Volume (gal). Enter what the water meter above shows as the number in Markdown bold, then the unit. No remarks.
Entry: **76.6** gal
